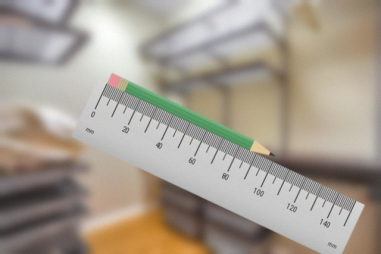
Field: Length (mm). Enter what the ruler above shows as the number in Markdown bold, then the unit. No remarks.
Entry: **100** mm
